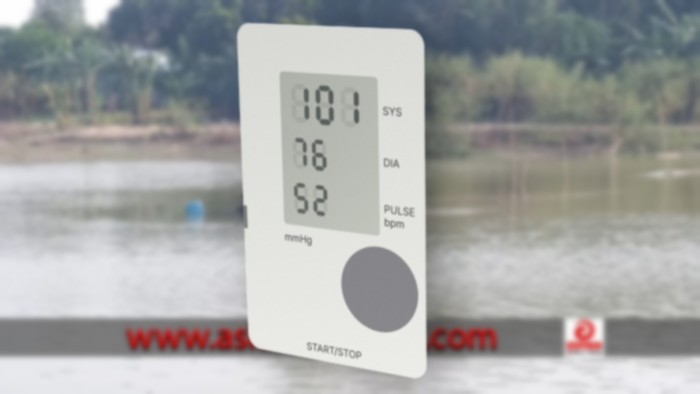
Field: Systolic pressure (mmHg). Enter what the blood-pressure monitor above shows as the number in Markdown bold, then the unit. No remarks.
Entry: **101** mmHg
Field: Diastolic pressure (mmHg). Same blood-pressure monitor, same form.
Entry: **76** mmHg
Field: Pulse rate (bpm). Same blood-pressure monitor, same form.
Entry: **52** bpm
